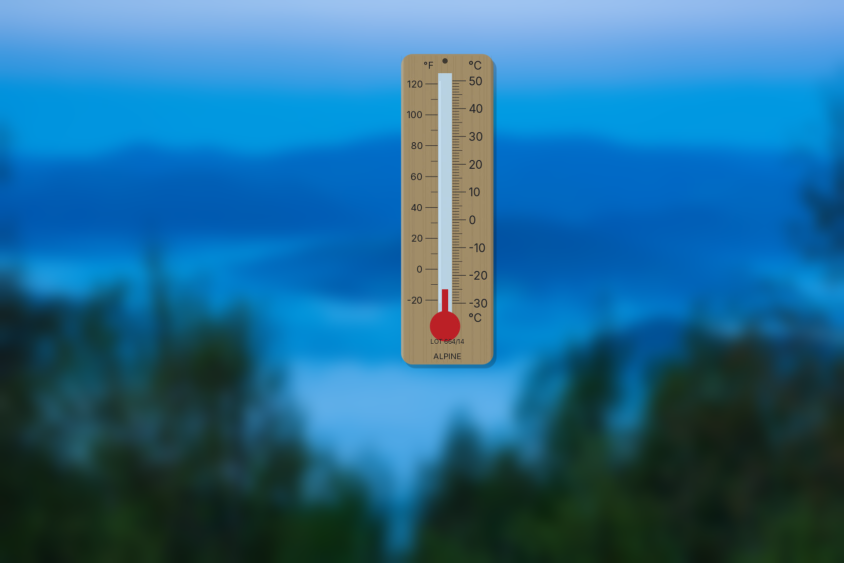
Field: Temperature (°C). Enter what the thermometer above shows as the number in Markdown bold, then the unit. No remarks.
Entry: **-25** °C
